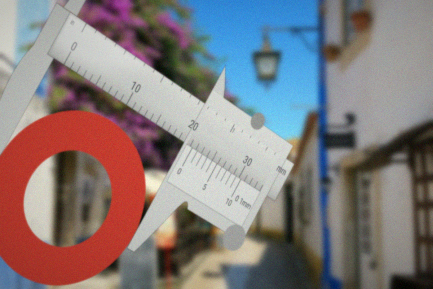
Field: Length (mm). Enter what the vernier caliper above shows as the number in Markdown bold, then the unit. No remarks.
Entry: **21.4** mm
